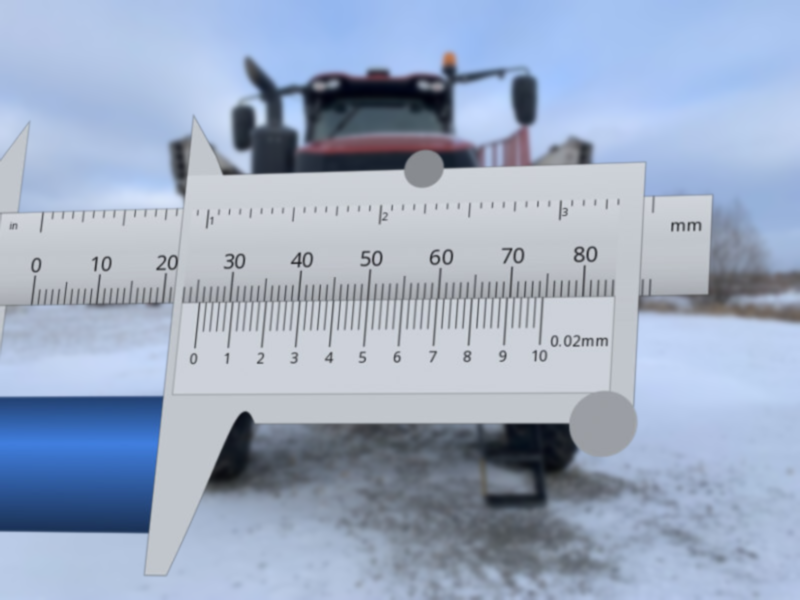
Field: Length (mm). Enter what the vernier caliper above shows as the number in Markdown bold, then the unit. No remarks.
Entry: **25.5** mm
